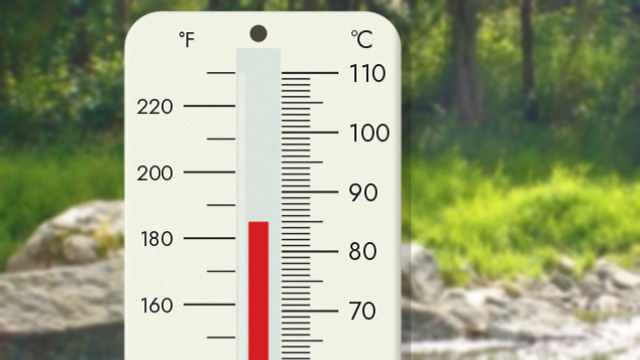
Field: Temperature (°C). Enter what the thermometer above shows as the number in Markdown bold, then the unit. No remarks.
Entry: **85** °C
